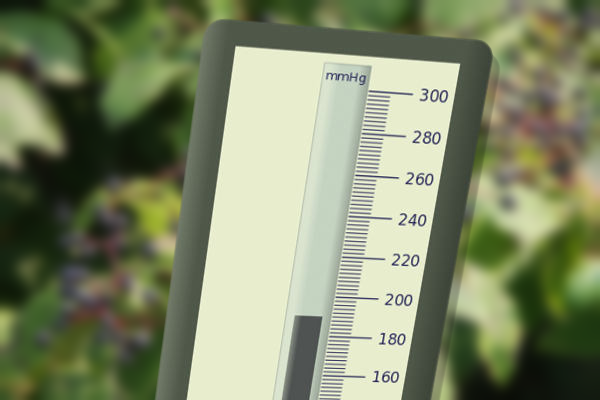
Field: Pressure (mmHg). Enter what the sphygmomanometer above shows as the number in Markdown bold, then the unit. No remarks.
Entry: **190** mmHg
